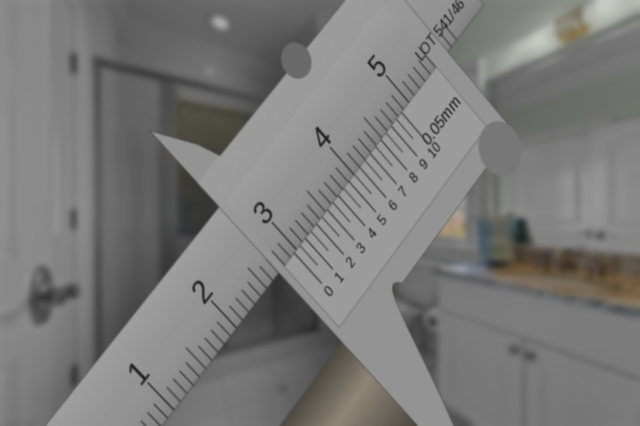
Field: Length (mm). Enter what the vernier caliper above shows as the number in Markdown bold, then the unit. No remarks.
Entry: **29.6** mm
